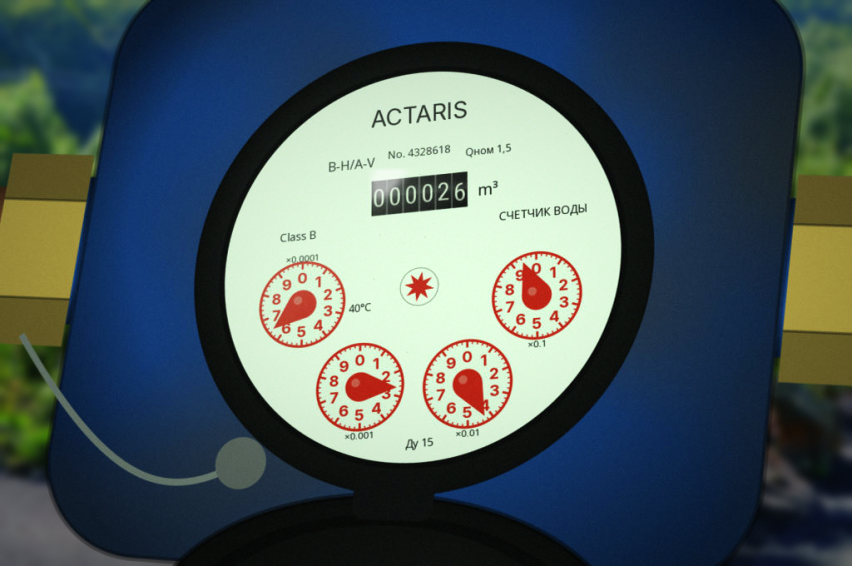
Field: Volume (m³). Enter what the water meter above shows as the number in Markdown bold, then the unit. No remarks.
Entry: **25.9426** m³
